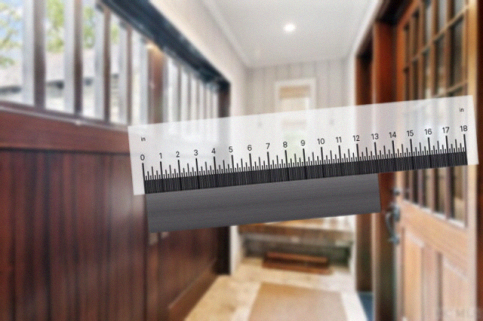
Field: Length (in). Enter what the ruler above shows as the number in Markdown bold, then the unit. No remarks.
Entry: **13** in
